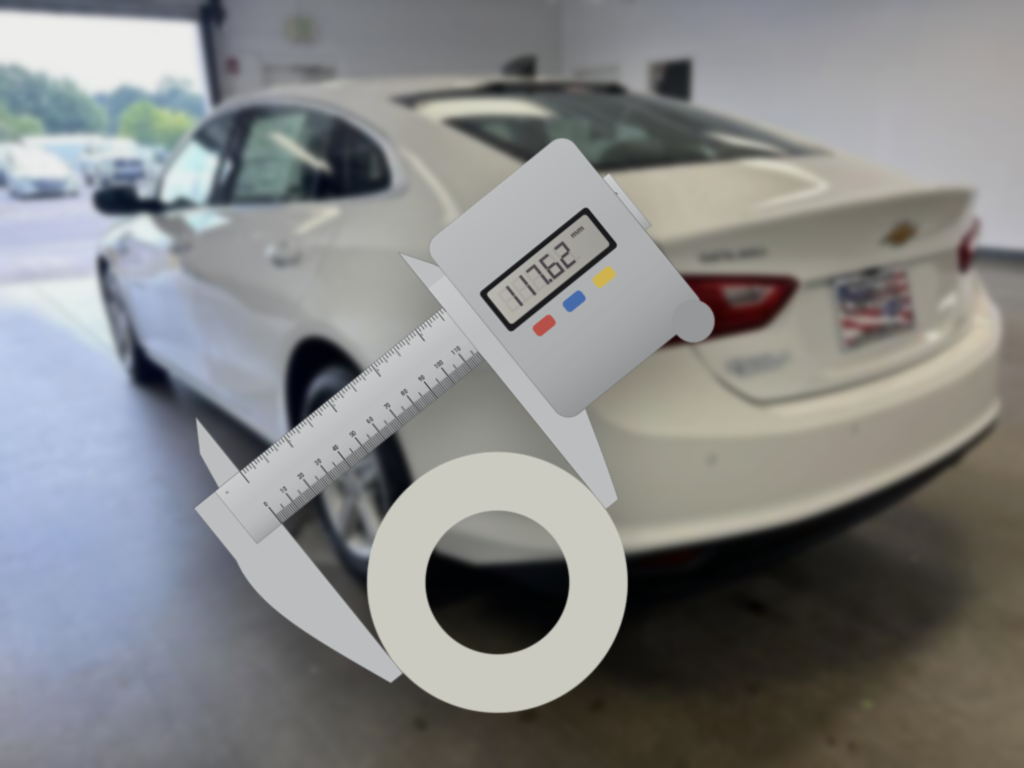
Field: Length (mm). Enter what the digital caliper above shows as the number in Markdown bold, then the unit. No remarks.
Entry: **117.62** mm
